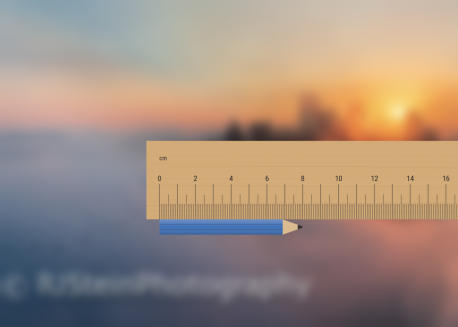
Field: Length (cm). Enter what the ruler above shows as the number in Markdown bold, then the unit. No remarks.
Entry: **8** cm
